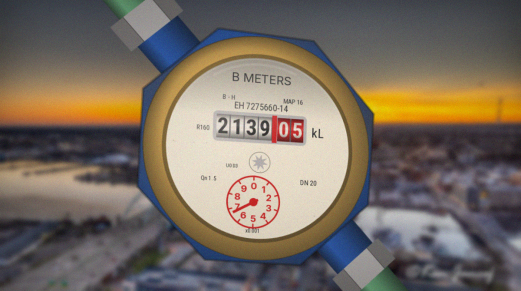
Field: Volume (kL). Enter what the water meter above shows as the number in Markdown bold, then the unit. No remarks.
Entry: **2139.056** kL
